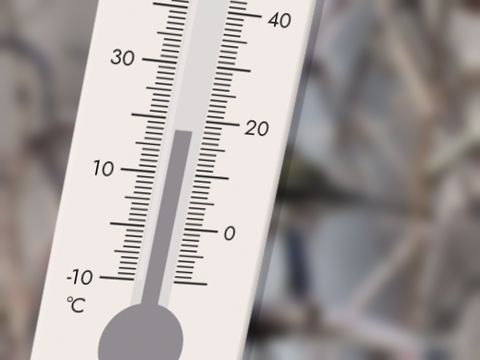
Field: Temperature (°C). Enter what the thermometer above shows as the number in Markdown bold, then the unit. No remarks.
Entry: **18** °C
